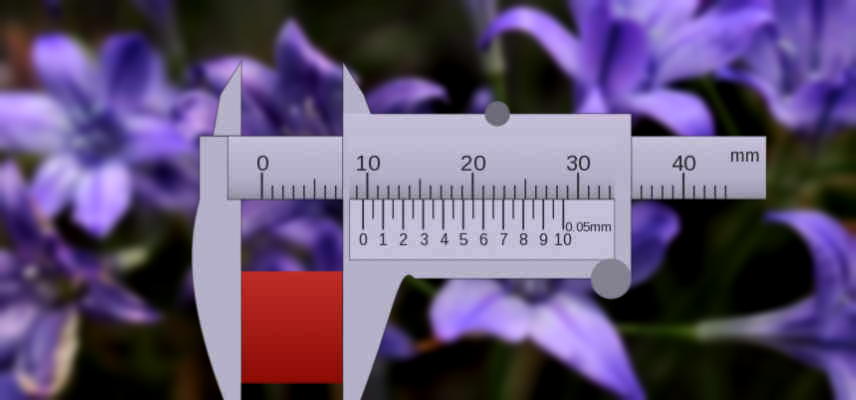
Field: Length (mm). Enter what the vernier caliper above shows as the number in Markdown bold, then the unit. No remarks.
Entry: **9.6** mm
